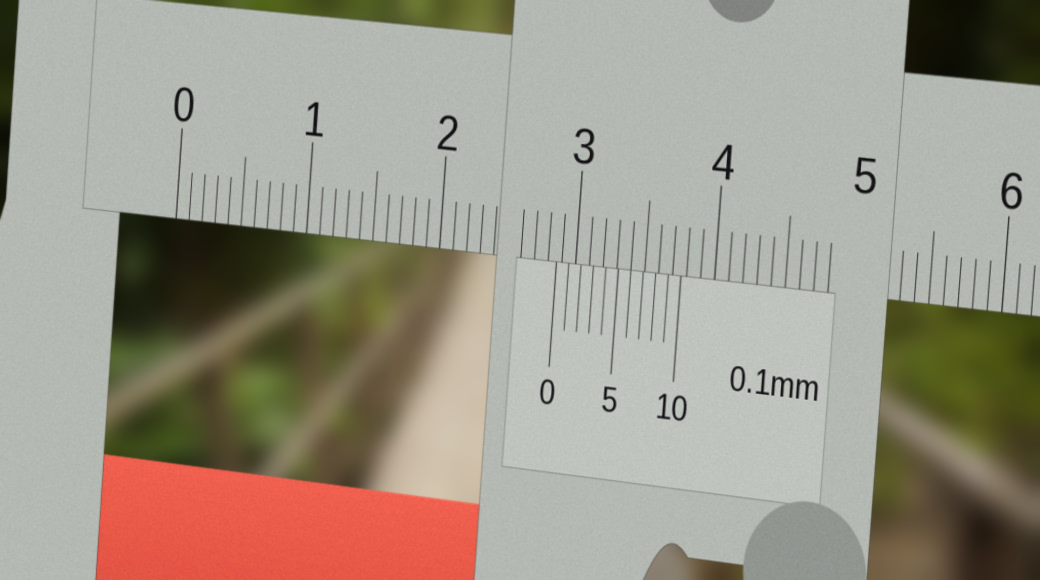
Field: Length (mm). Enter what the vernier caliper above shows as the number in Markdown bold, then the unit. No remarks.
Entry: **28.6** mm
